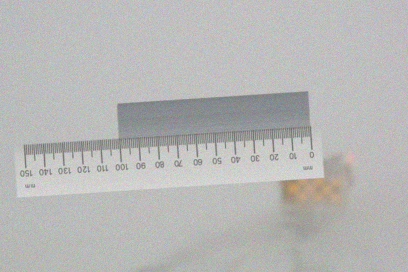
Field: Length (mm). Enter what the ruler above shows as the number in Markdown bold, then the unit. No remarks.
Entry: **100** mm
